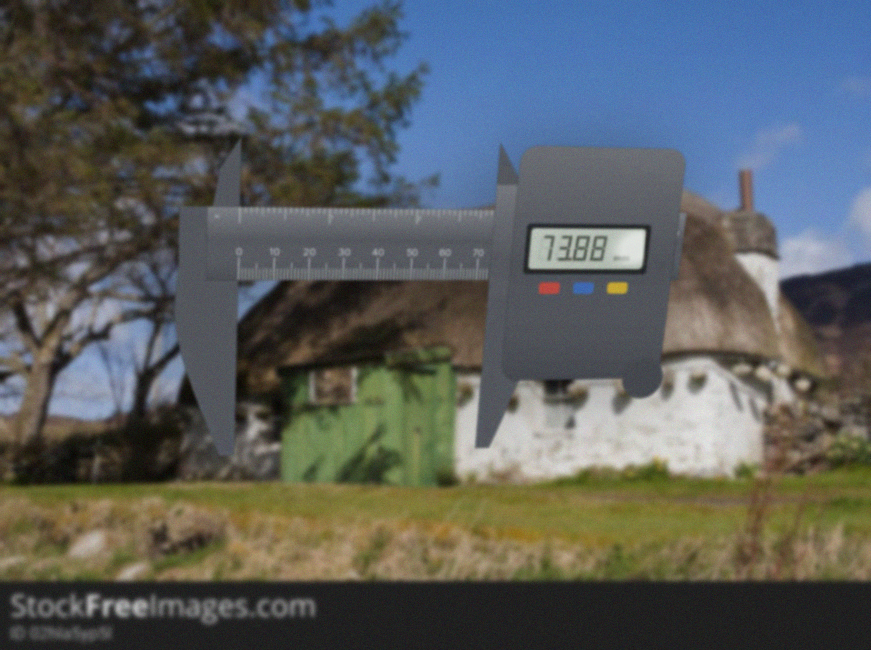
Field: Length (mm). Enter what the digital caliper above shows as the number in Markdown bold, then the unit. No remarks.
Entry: **73.88** mm
